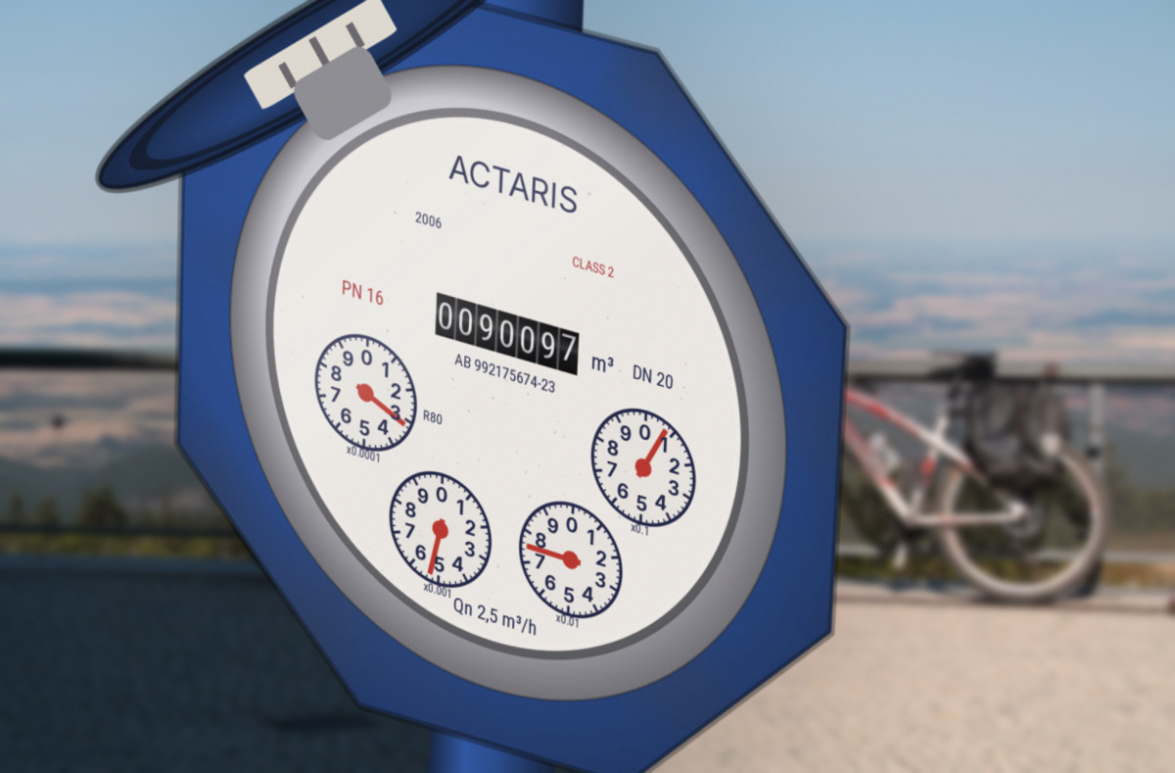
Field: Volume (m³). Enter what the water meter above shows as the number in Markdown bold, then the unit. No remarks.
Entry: **90097.0753** m³
